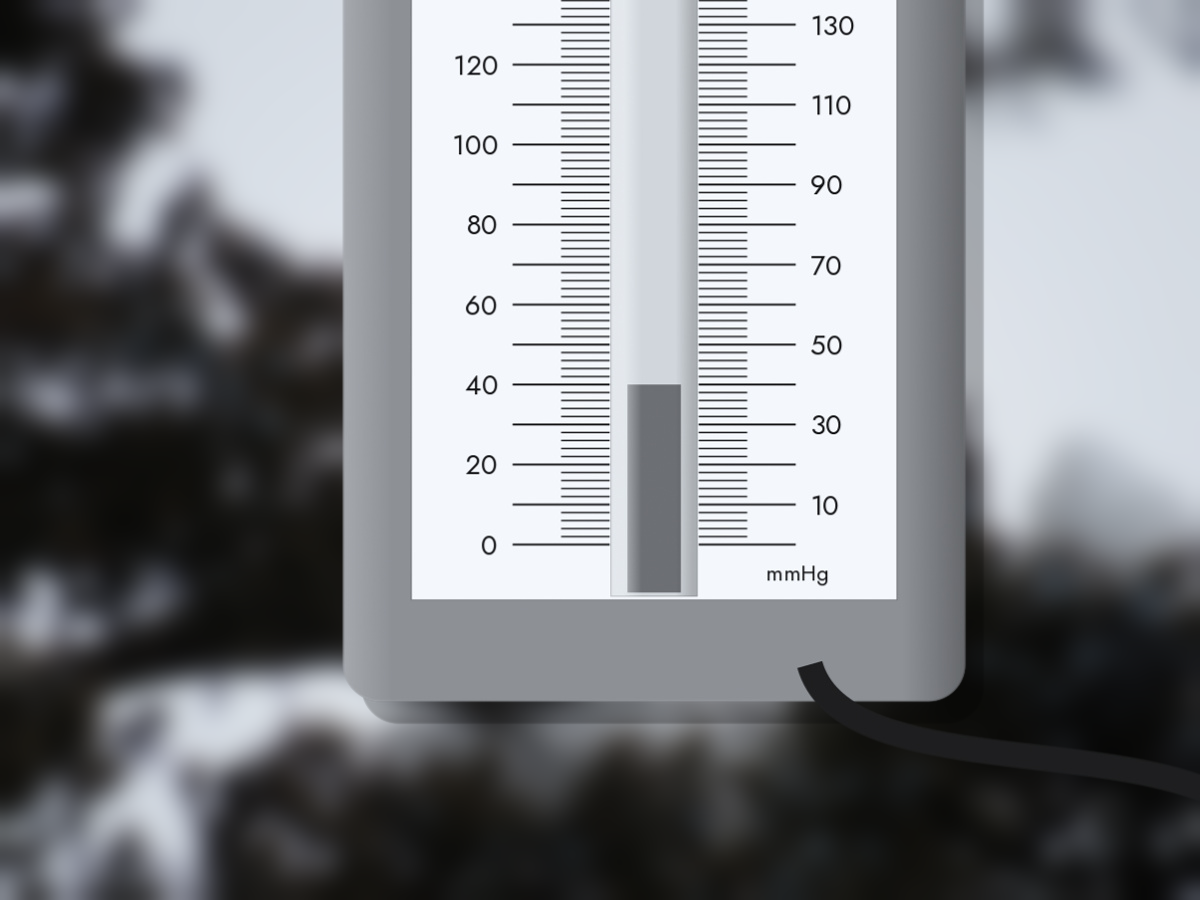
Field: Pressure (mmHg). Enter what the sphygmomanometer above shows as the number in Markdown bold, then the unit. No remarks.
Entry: **40** mmHg
